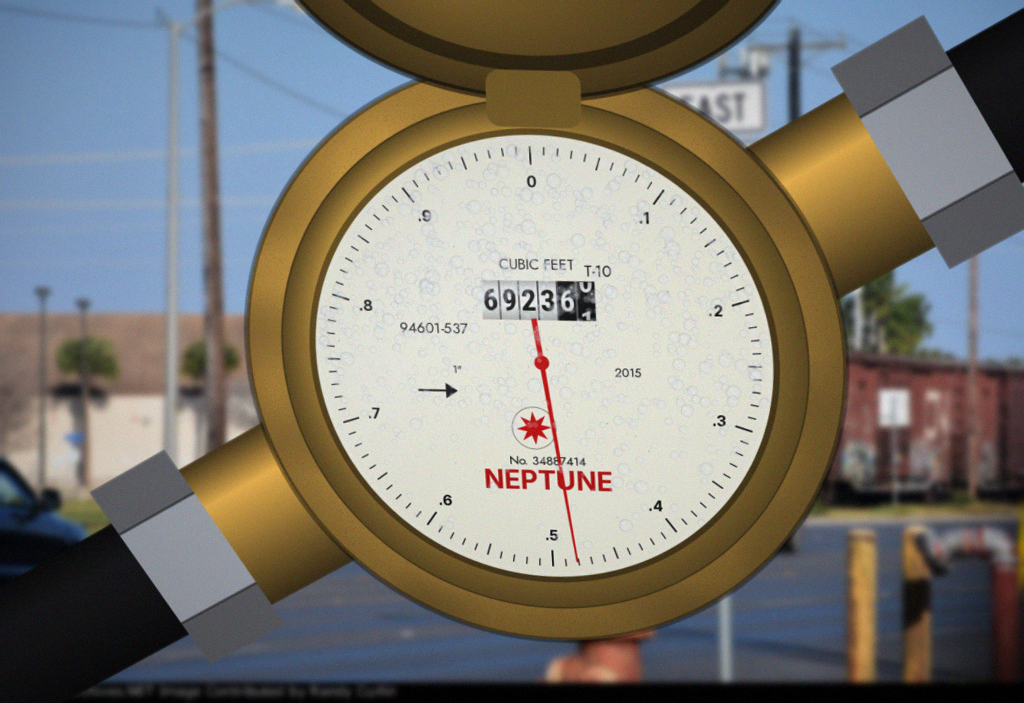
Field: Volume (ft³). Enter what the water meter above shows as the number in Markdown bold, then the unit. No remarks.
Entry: **692360.48** ft³
